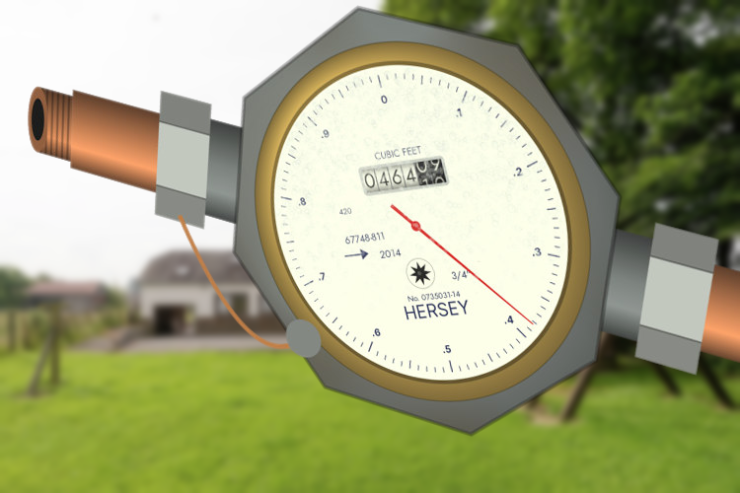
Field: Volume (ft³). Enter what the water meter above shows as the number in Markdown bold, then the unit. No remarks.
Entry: **46409.38** ft³
